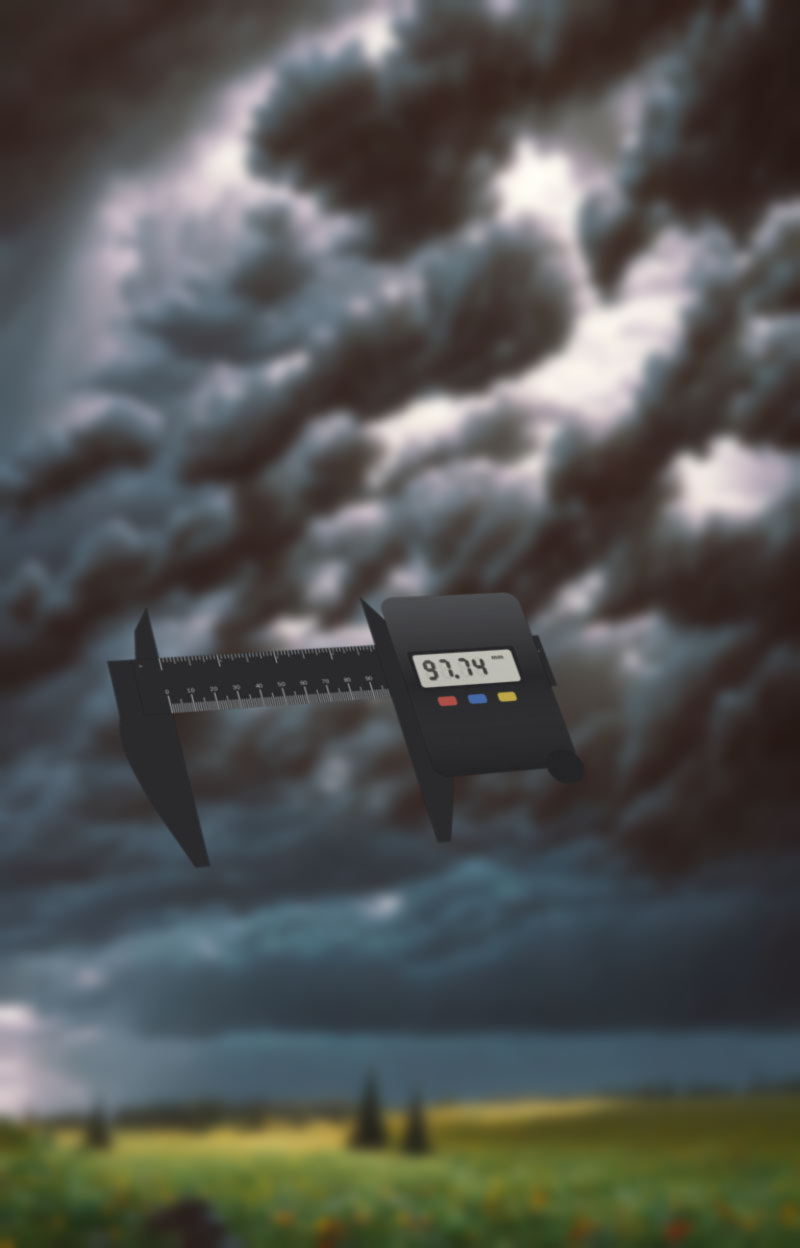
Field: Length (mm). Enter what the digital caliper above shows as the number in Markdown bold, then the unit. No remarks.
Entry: **97.74** mm
